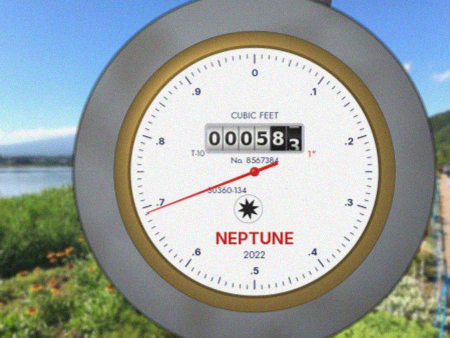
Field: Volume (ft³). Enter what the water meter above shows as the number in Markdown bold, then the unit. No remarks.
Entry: **582.69** ft³
